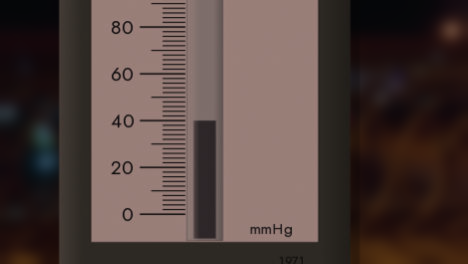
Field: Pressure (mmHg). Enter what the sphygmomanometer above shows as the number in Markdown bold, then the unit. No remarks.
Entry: **40** mmHg
